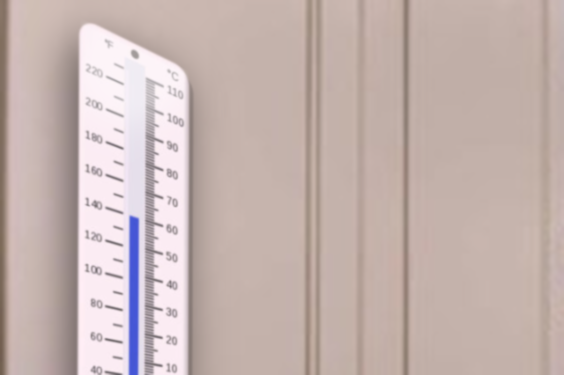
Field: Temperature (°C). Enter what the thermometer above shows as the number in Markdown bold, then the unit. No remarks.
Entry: **60** °C
